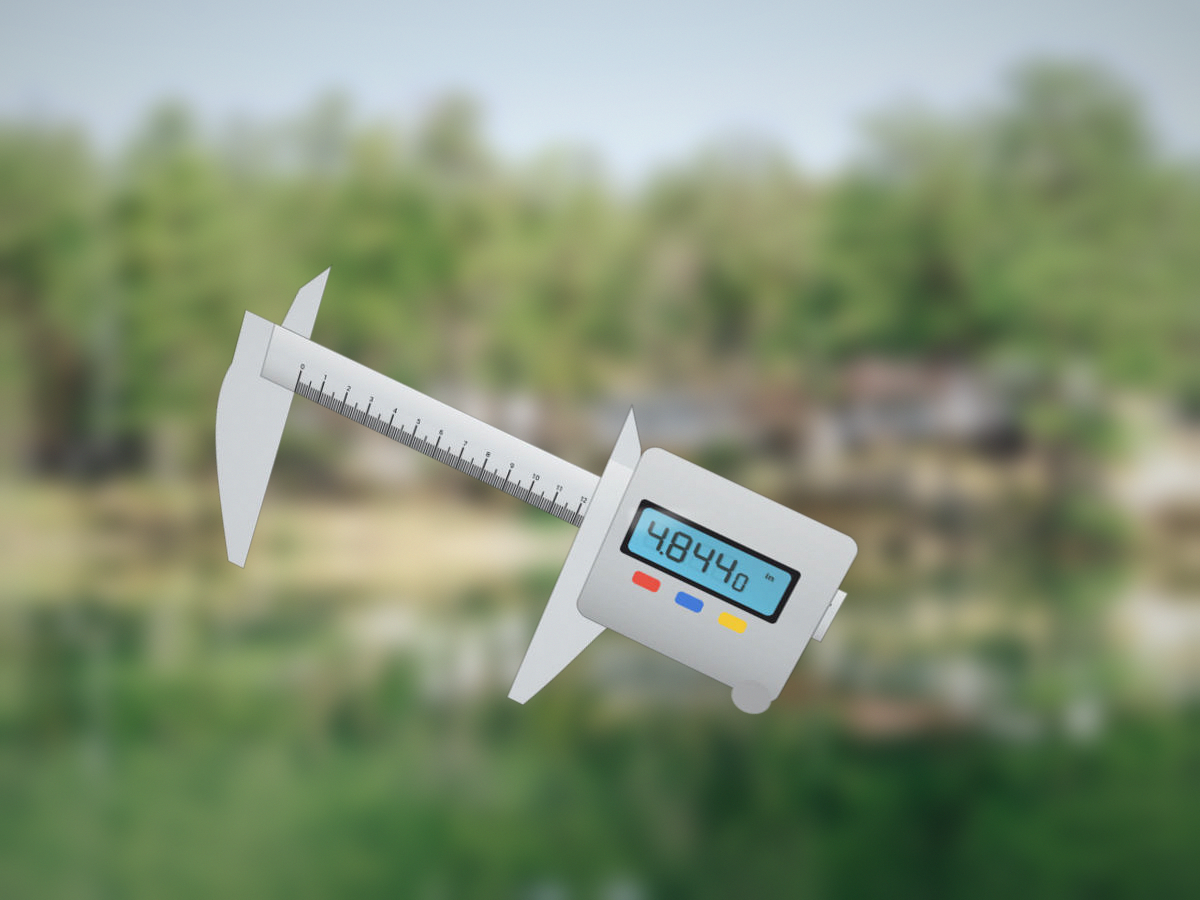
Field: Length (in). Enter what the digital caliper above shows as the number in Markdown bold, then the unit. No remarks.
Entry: **4.8440** in
